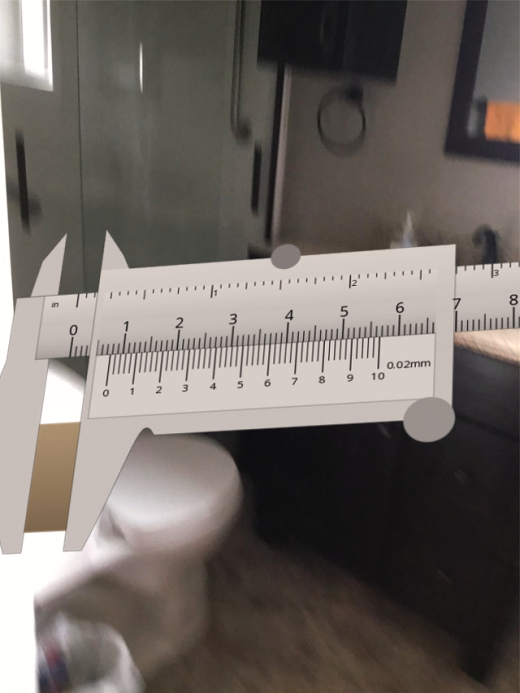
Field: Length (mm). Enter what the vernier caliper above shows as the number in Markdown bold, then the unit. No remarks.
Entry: **7.6** mm
